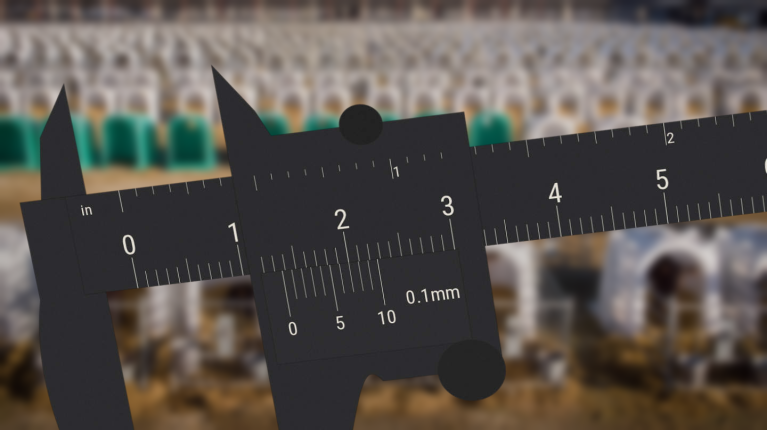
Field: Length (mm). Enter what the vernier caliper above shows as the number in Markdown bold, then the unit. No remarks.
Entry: **13.7** mm
